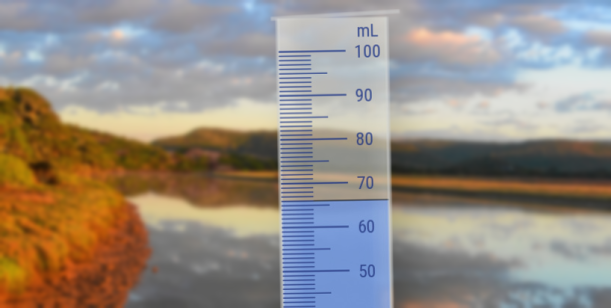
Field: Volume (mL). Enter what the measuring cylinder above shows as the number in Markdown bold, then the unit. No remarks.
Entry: **66** mL
